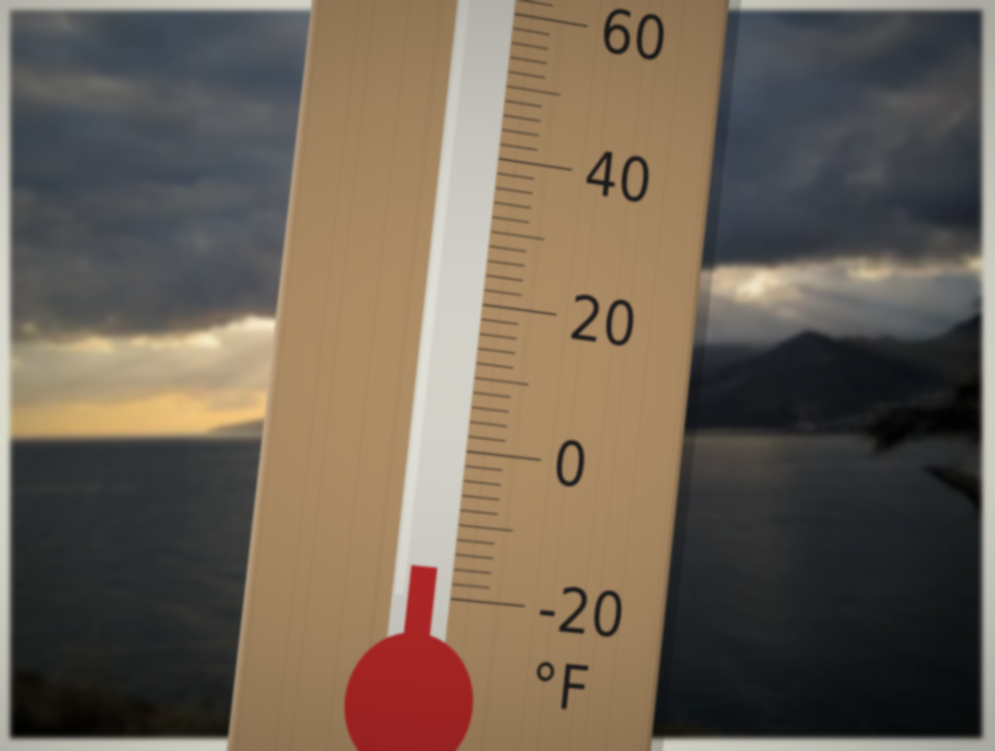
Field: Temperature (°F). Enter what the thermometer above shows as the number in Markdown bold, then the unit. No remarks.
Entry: **-16** °F
